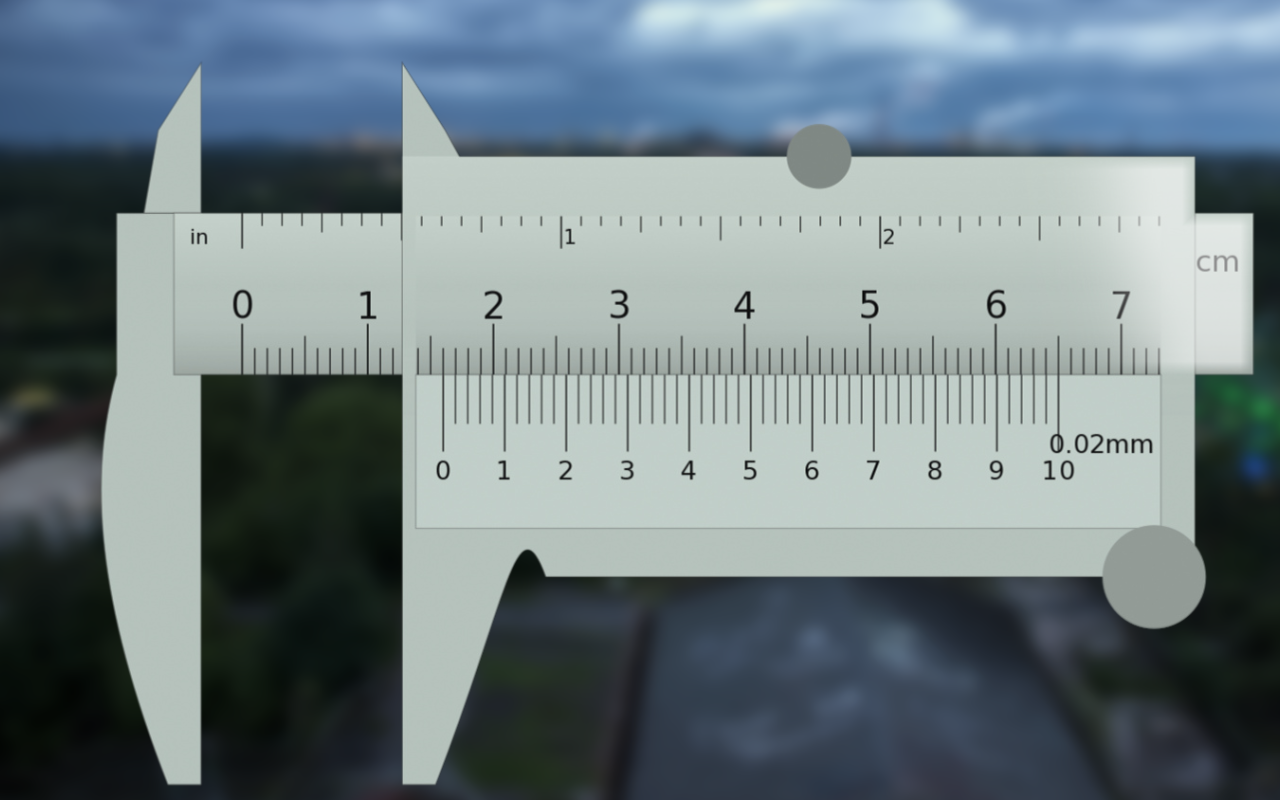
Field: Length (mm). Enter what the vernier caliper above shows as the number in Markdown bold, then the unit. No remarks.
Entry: **16.0** mm
